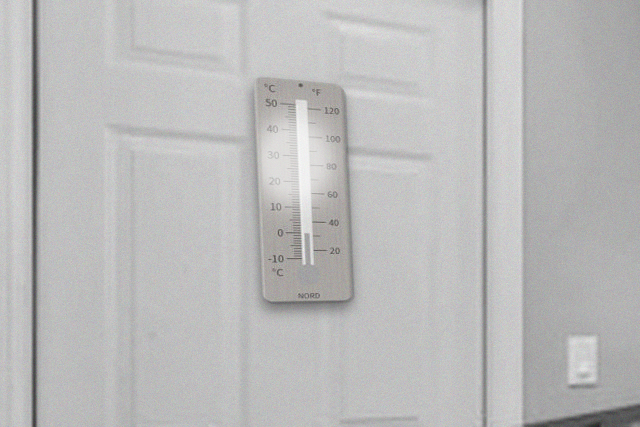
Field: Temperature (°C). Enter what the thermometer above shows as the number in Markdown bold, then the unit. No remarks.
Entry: **0** °C
